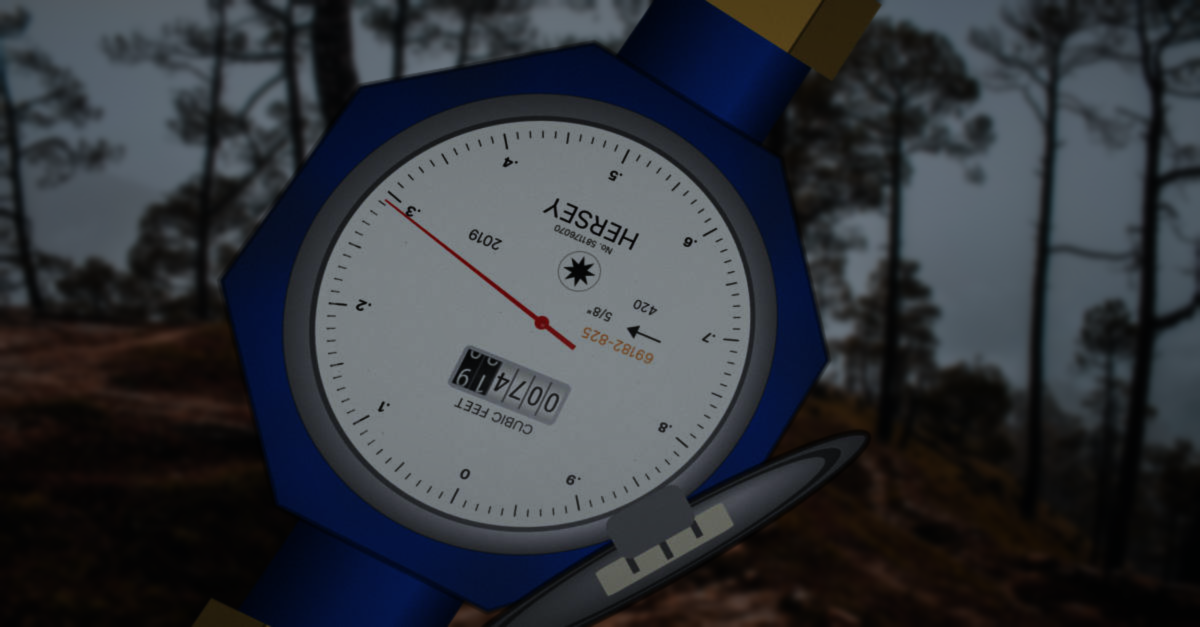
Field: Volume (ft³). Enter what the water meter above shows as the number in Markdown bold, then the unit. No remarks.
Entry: **7419.29** ft³
